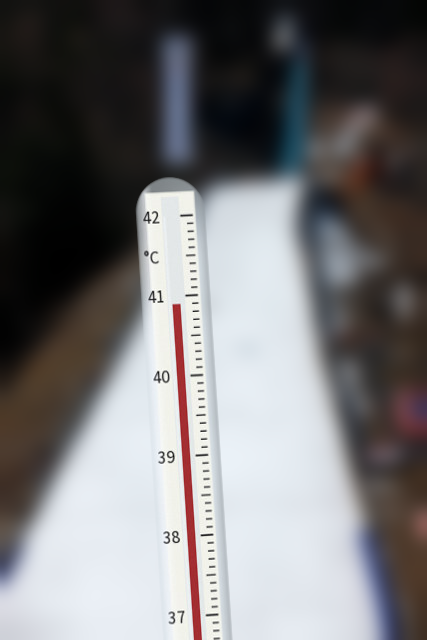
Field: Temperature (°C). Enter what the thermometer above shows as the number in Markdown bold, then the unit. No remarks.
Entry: **40.9** °C
